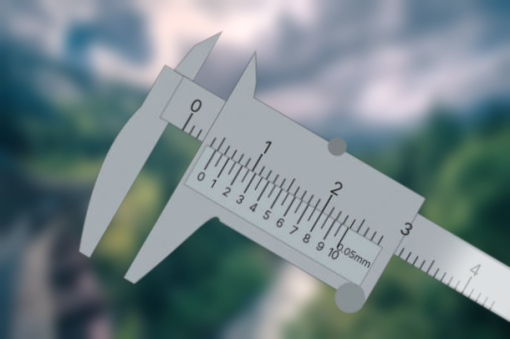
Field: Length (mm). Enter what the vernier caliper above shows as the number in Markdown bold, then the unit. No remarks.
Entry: **4.8** mm
